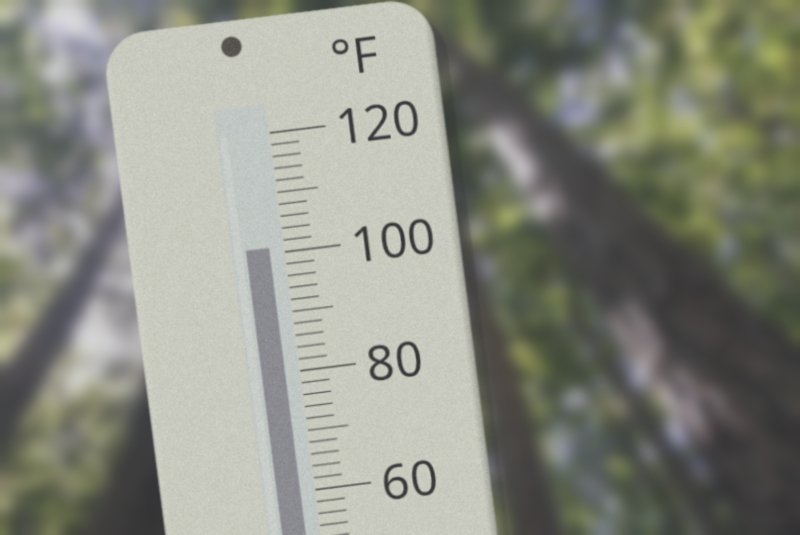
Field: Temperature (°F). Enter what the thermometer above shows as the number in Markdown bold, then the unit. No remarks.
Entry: **101** °F
